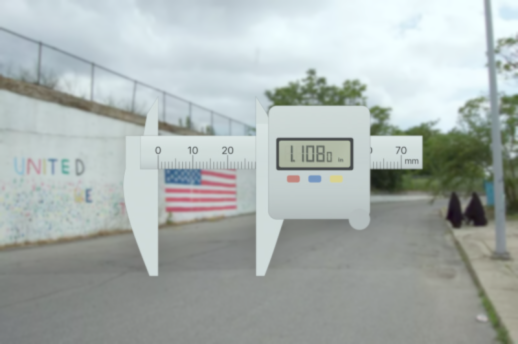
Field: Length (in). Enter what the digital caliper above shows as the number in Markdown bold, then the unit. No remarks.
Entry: **1.1080** in
